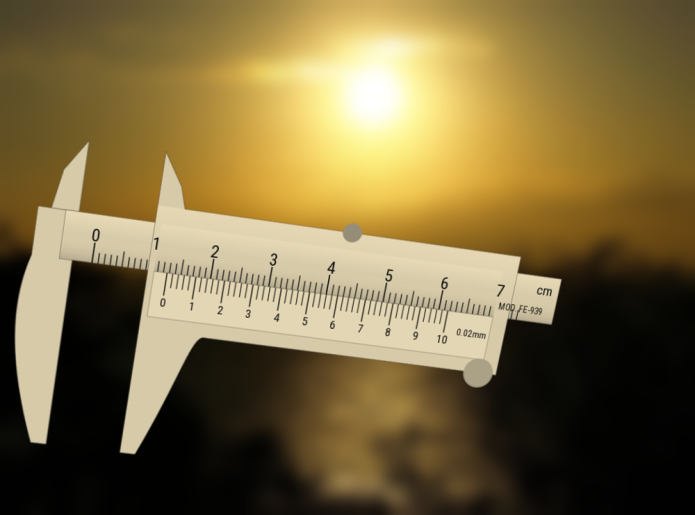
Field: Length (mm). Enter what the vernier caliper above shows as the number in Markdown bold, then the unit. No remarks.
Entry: **12.6** mm
